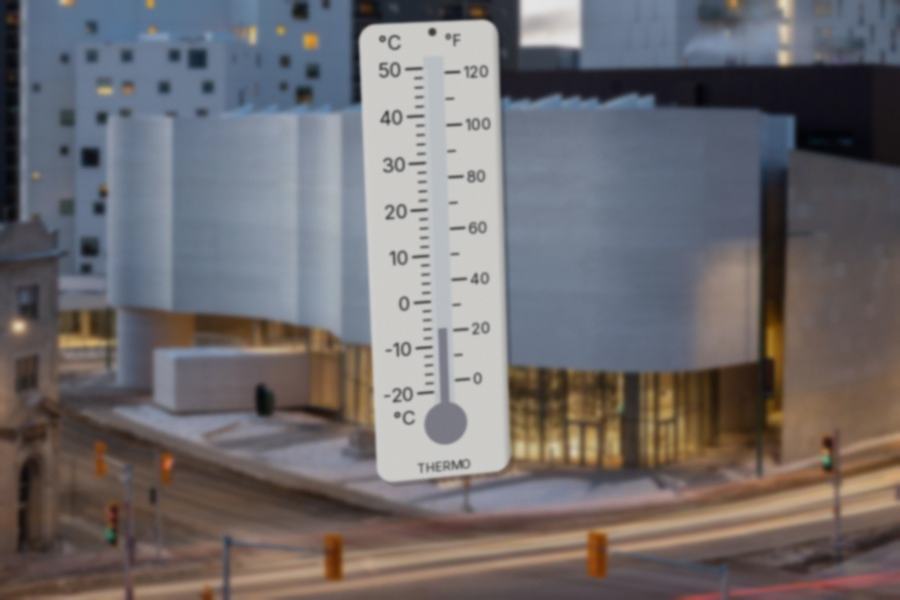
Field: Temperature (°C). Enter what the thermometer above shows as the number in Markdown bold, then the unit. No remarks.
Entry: **-6** °C
